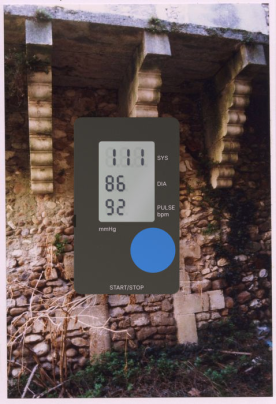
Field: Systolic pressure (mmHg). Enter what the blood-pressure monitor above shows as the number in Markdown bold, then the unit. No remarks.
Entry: **111** mmHg
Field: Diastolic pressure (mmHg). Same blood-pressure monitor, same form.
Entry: **86** mmHg
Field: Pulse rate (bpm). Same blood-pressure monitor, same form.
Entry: **92** bpm
